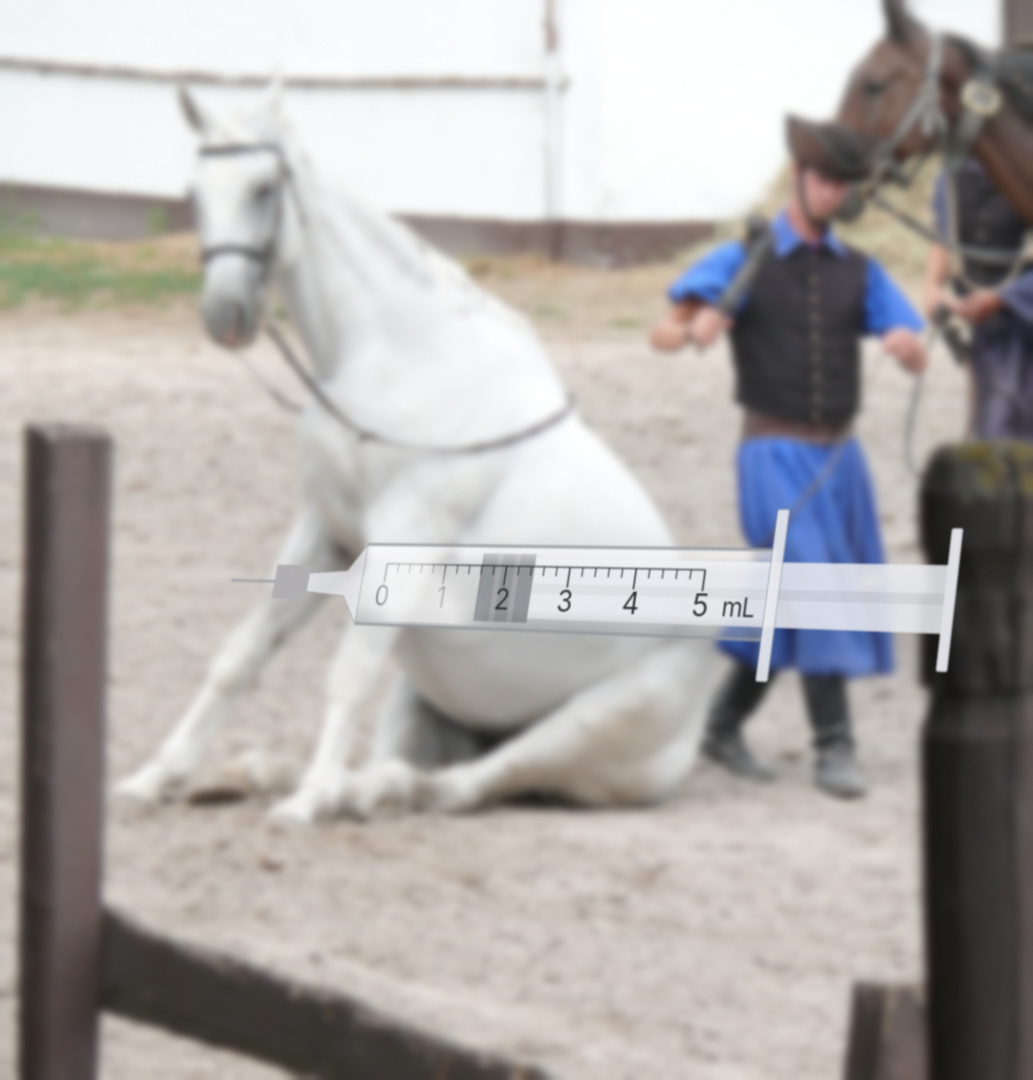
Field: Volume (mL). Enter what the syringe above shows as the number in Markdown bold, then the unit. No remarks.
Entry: **1.6** mL
